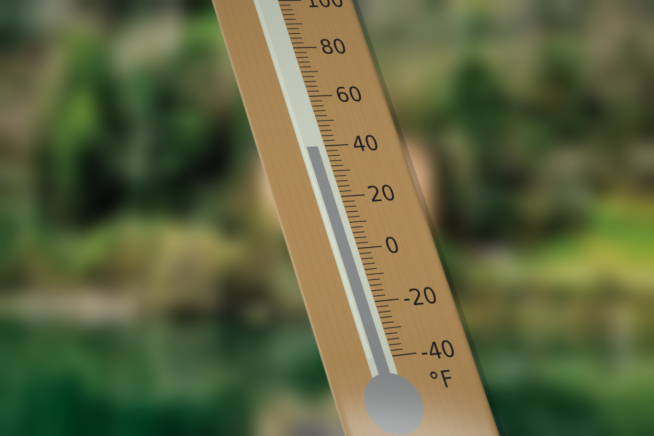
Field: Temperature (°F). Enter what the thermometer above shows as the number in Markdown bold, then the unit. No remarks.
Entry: **40** °F
